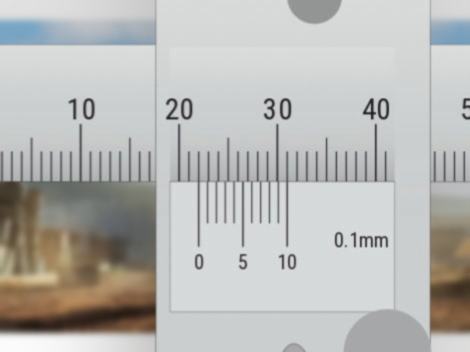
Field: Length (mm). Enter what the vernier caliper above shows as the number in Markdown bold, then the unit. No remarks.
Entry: **22.0** mm
